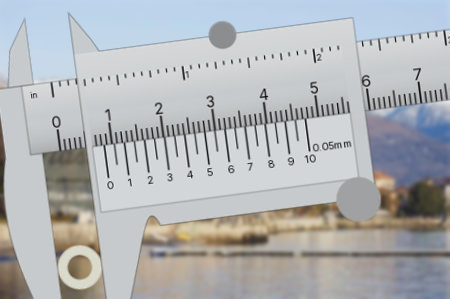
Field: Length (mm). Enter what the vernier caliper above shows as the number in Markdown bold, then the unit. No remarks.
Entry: **8.5** mm
